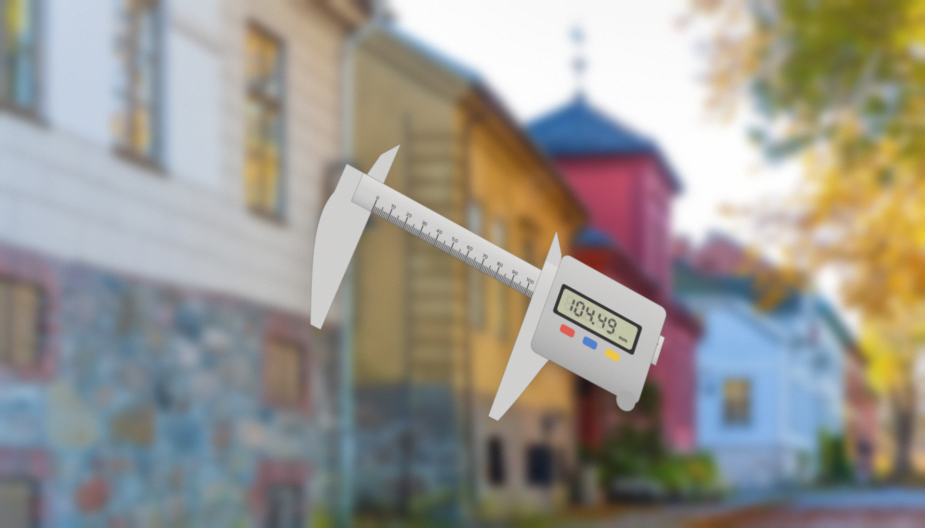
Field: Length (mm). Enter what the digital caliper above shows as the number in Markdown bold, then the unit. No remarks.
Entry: **104.49** mm
